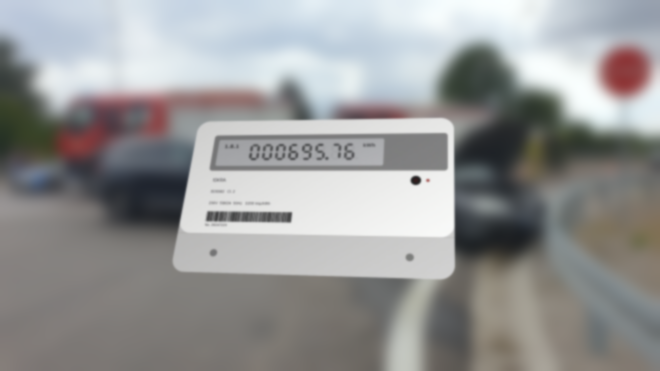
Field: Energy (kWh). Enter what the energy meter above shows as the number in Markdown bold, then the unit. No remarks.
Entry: **695.76** kWh
